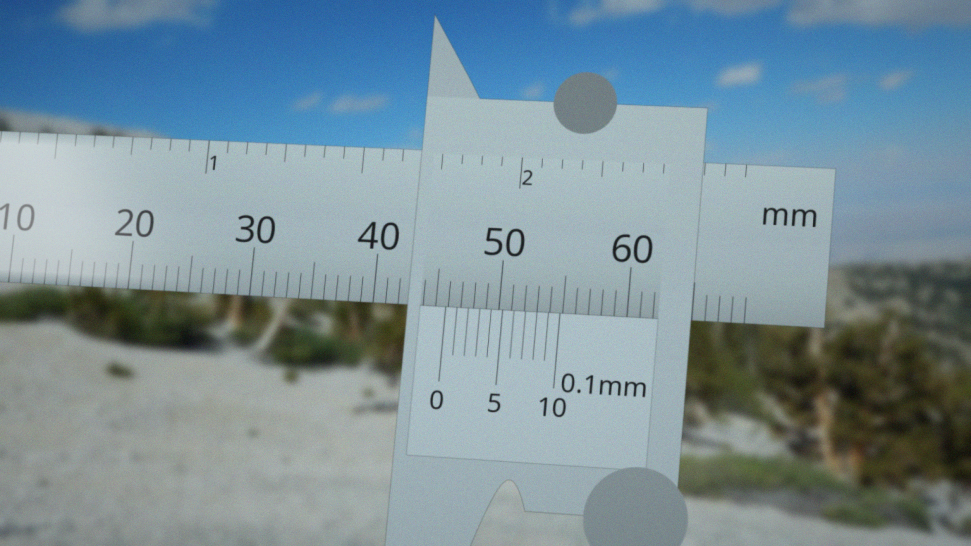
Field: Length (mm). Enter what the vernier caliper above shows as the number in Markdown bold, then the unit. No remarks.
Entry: **45.8** mm
